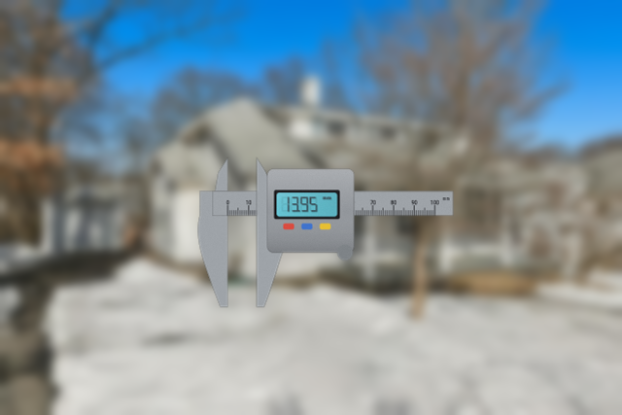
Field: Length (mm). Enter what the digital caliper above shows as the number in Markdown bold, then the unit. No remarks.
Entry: **13.95** mm
